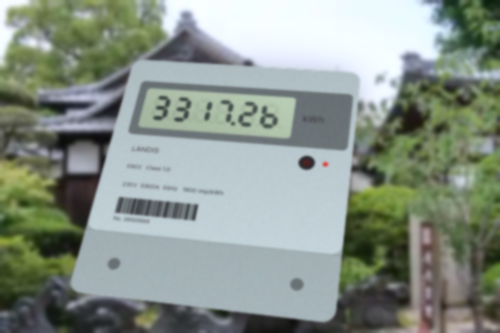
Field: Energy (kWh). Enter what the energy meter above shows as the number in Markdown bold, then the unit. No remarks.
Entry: **3317.26** kWh
